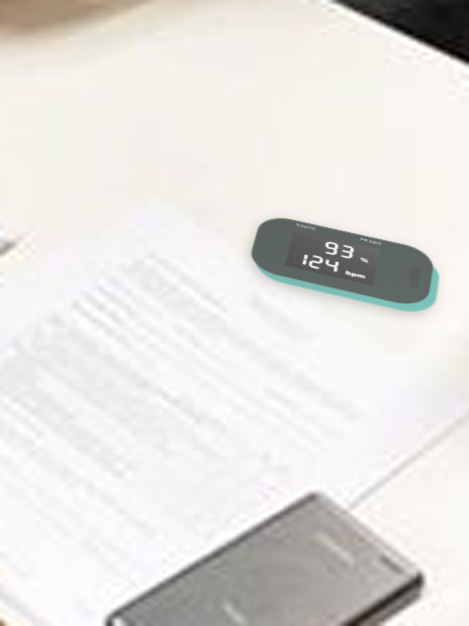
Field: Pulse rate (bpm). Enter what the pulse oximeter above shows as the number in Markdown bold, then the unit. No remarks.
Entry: **124** bpm
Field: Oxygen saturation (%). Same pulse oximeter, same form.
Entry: **93** %
